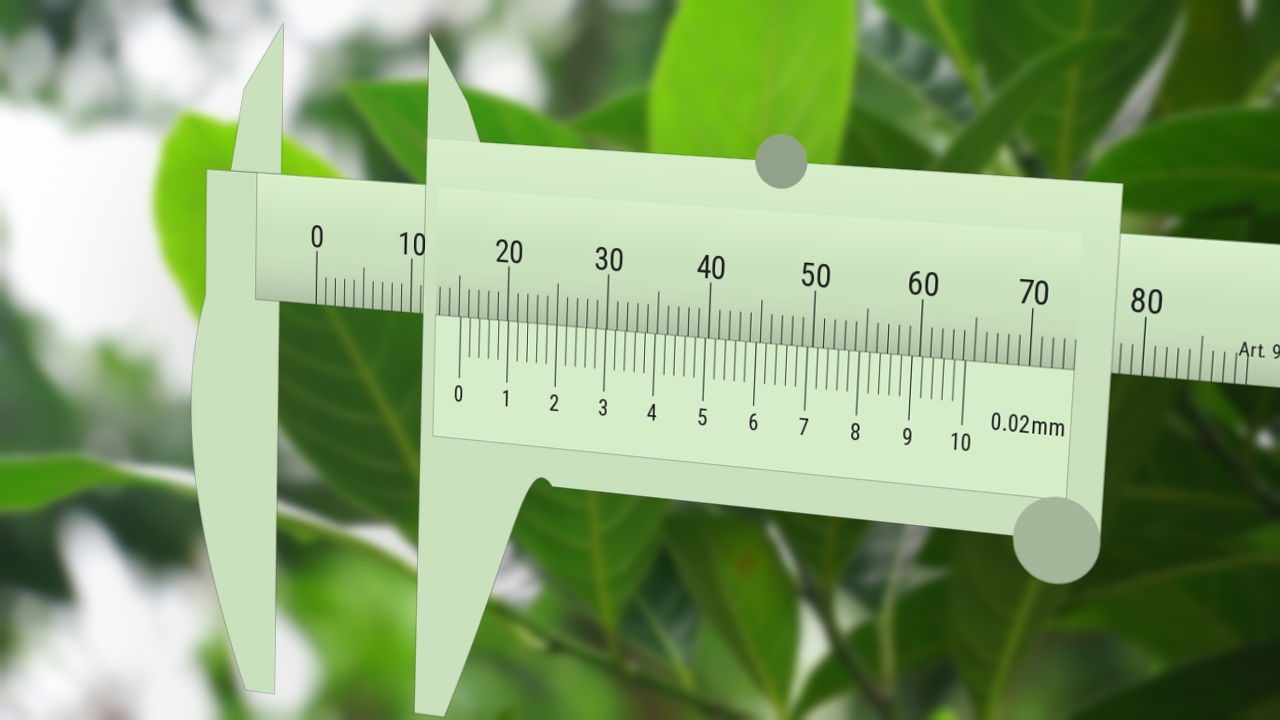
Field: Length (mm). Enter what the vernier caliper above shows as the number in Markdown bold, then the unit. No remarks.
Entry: **15.2** mm
